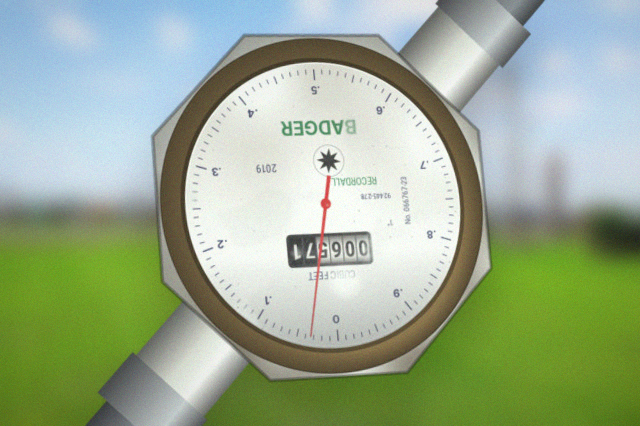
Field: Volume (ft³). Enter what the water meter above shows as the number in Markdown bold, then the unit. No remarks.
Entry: **6571.03** ft³
